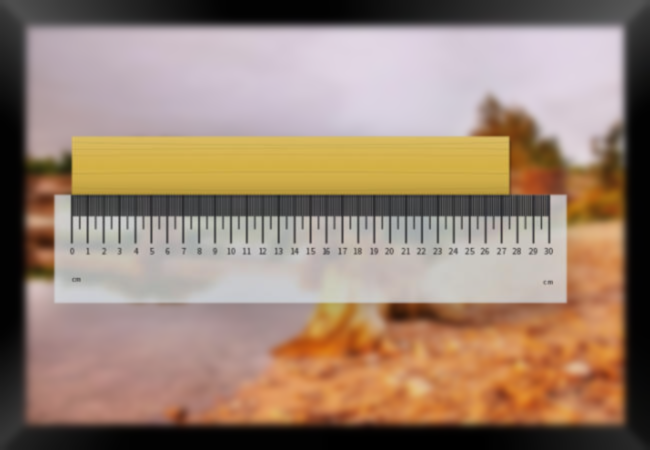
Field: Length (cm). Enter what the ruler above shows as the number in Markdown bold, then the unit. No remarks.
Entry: **27.5** cm
